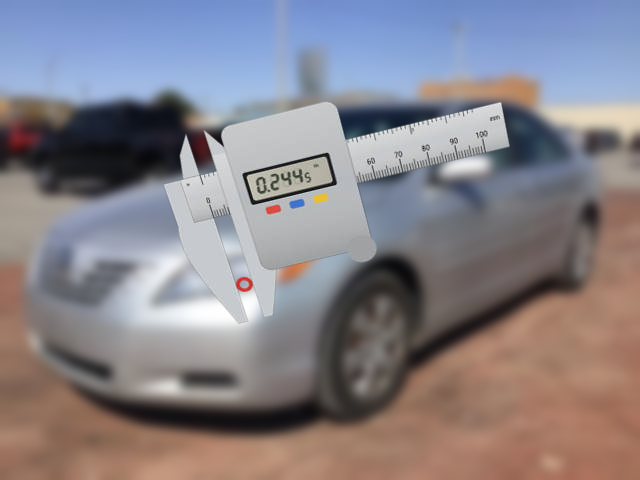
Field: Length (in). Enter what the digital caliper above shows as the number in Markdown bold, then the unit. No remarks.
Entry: **0.2445** in
